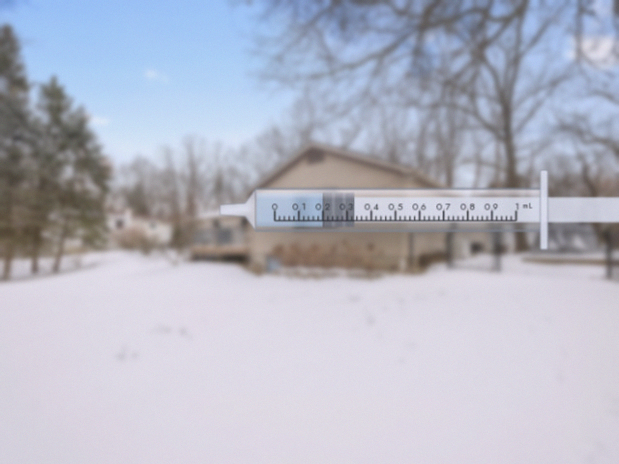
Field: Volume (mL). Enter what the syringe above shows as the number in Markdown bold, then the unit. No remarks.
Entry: **0.2** mL
